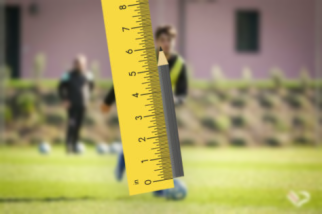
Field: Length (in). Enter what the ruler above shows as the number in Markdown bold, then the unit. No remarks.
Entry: **6** in
